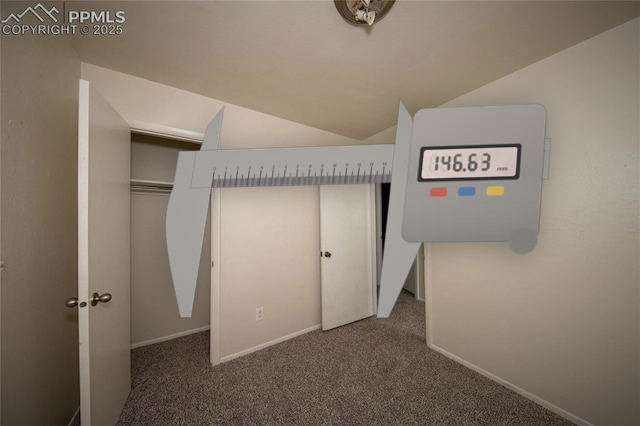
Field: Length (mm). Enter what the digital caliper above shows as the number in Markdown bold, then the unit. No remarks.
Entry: **146.63** mm
